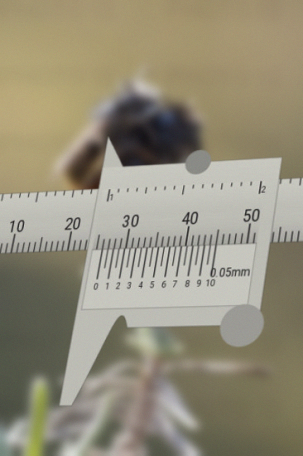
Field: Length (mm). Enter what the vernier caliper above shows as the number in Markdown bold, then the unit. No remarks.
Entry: **26.0** mm
